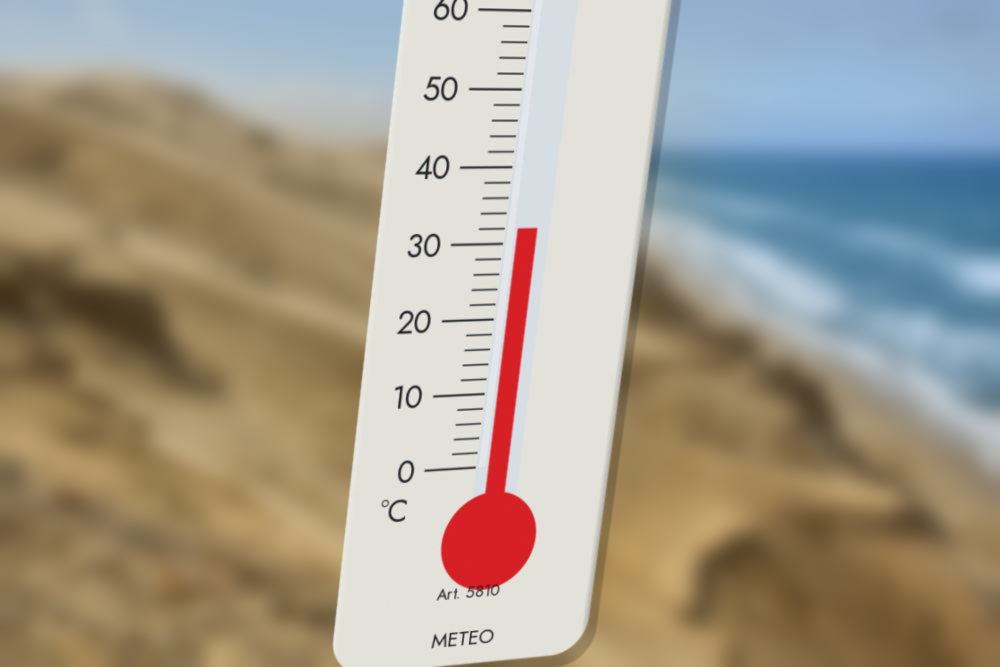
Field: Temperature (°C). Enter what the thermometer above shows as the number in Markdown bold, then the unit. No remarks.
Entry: **32** °C
